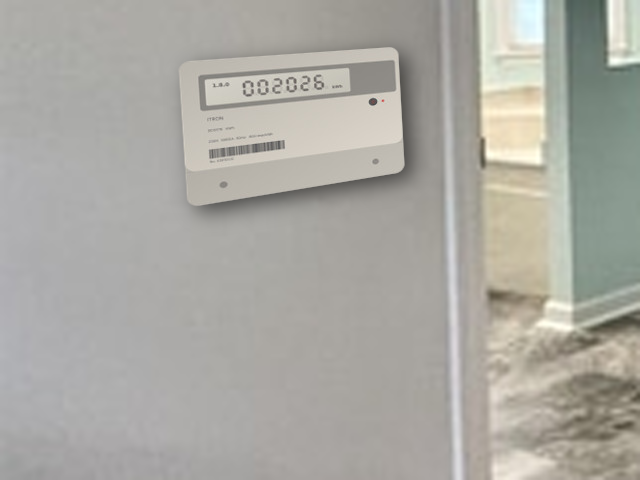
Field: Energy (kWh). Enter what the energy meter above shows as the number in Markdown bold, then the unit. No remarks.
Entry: **2026** kWh
